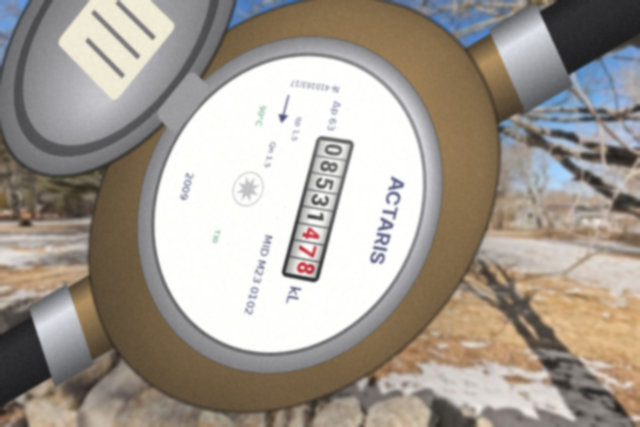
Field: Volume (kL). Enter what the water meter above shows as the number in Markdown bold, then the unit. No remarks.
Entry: **8531.478** kL
